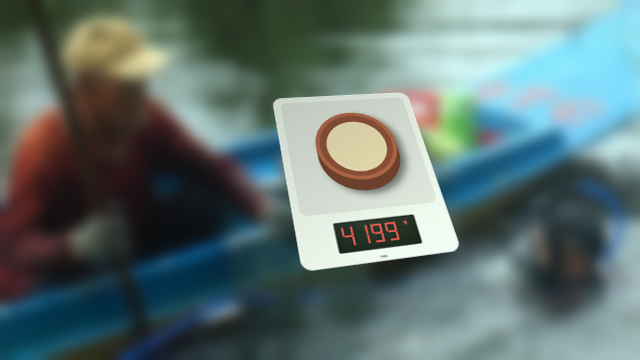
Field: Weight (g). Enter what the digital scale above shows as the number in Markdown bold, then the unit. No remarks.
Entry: **4199** g
